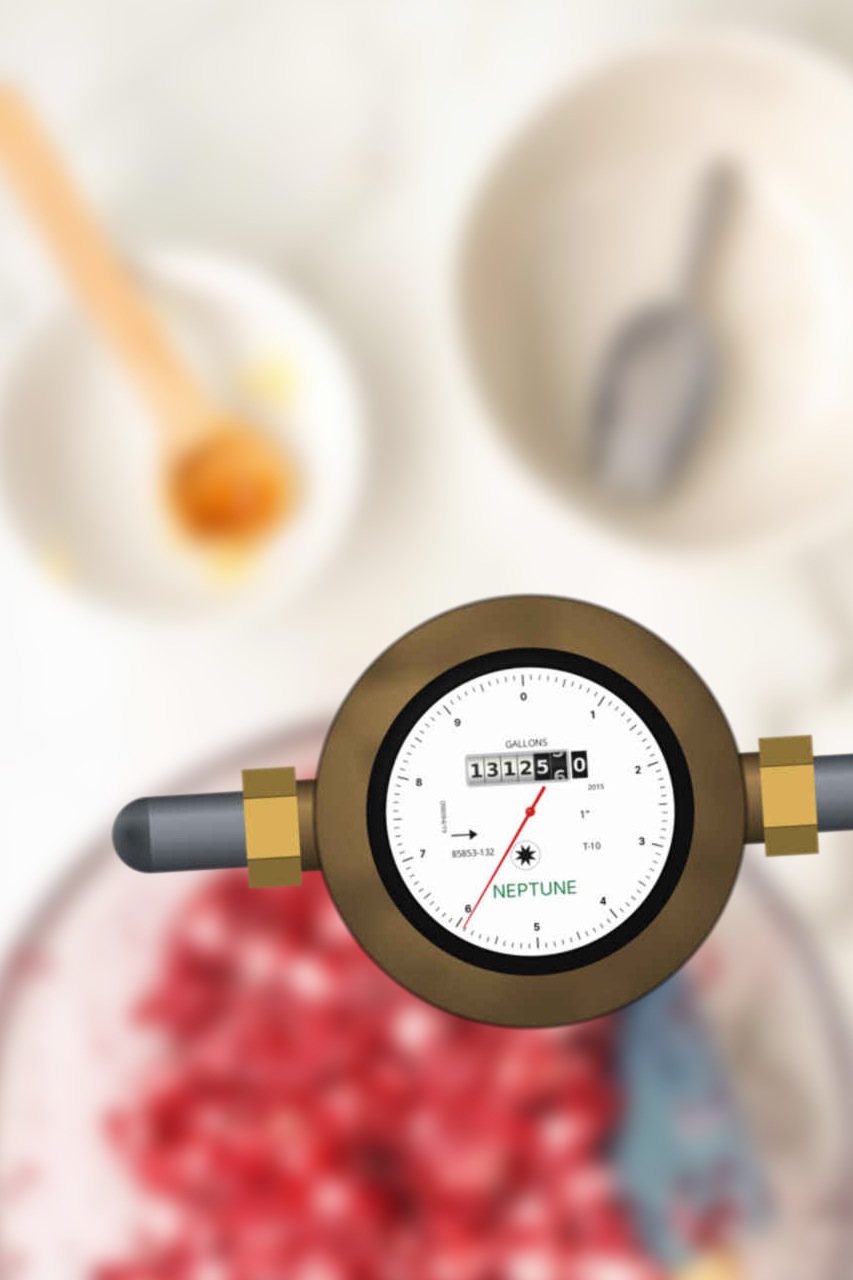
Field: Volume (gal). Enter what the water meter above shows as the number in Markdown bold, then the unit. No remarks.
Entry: **1312555.9** gal
